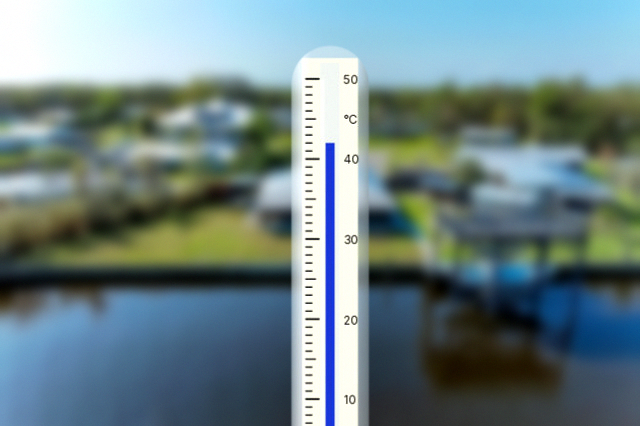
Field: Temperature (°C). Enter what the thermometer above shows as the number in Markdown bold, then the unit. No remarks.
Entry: **42** °C
